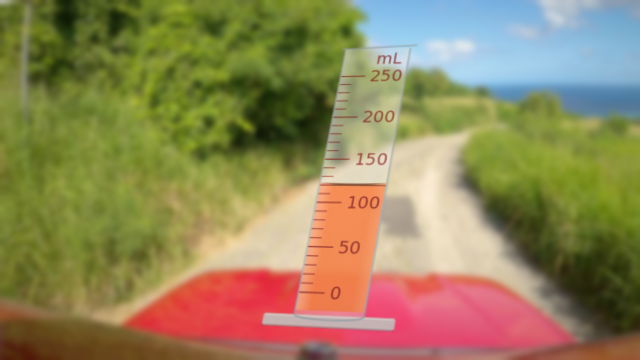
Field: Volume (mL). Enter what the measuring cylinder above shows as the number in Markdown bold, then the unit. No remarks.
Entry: **120** mL
